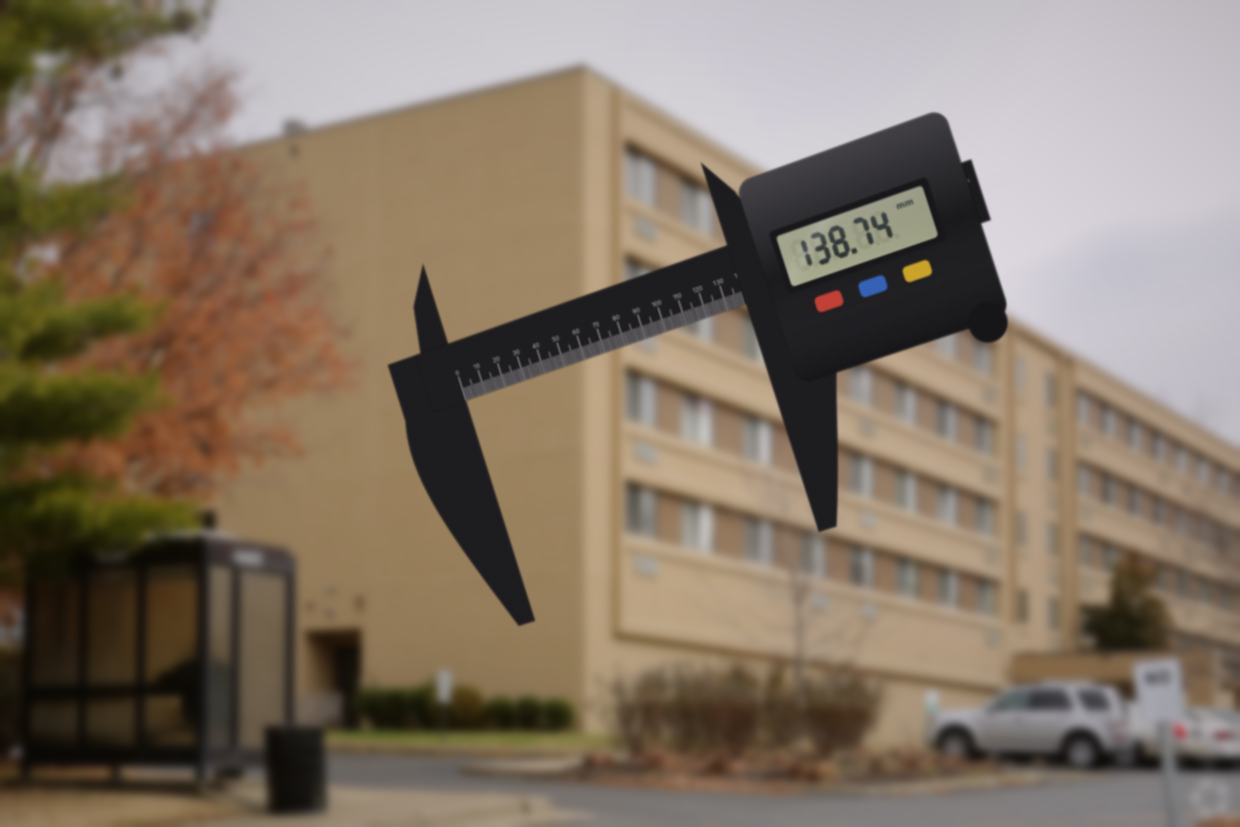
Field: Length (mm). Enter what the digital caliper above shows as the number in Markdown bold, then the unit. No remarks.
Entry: **138.74** mm
